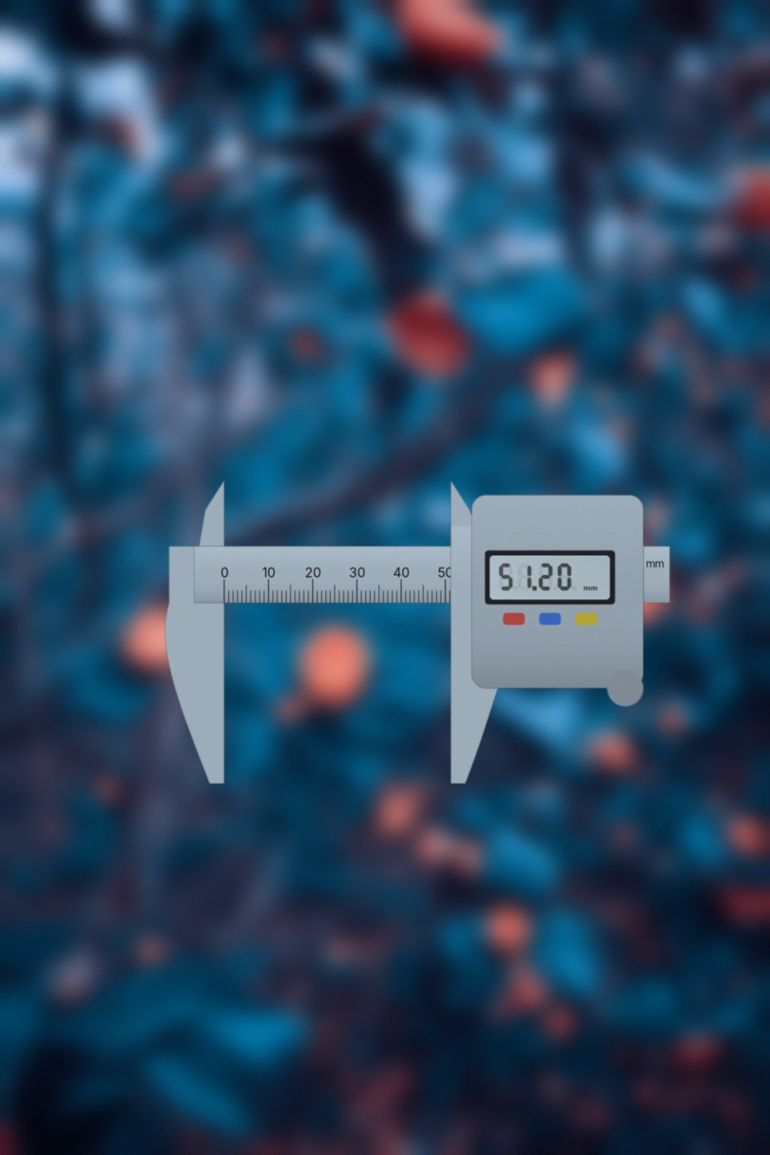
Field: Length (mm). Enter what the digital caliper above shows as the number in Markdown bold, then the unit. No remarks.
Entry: **51.20** mm
